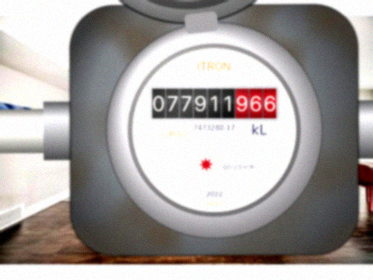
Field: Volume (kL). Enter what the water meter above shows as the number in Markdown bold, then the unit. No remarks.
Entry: **77911.966** kL
